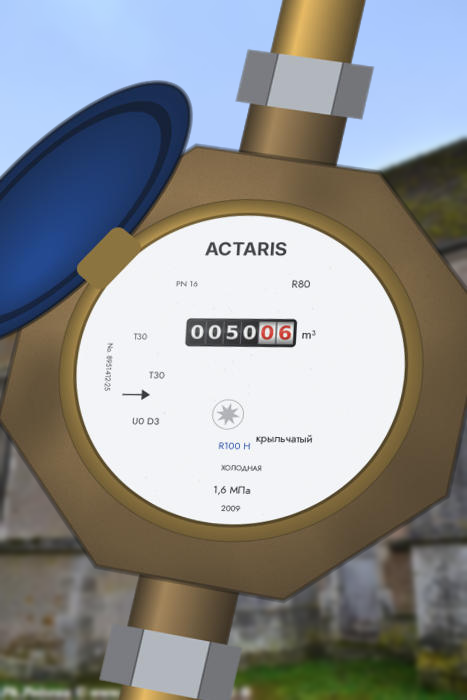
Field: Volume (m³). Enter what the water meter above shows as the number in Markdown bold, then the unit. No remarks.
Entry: **50.06** m³
